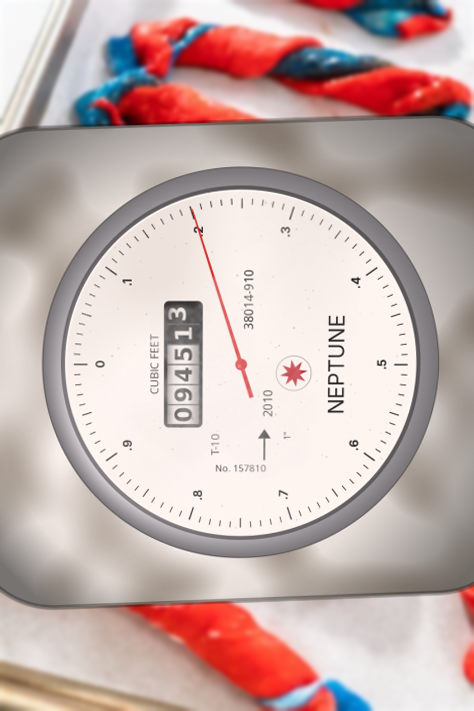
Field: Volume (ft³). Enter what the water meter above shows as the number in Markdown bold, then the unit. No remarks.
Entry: **94513.20** ft³
